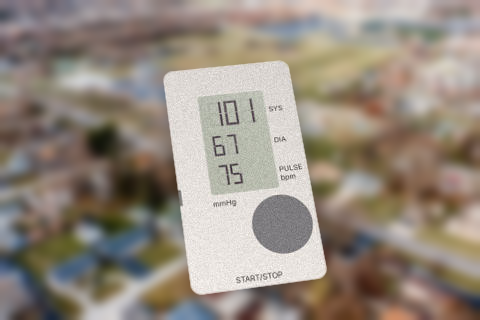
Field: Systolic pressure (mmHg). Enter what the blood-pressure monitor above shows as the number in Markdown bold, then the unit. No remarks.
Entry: **101** mmHg
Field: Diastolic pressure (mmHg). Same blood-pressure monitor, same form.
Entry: **67** mmHg
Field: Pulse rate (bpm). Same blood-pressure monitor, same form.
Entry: **75** bpm
